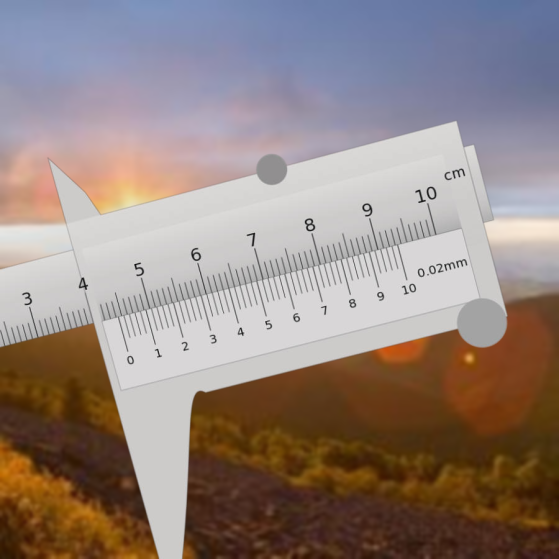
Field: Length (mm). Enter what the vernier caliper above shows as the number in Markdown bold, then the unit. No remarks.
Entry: **44.4** mm
